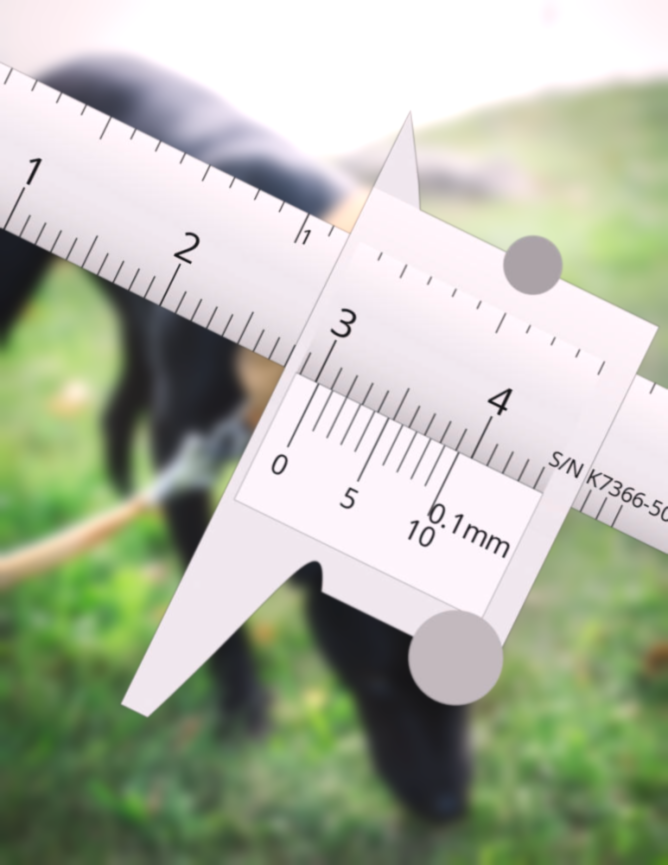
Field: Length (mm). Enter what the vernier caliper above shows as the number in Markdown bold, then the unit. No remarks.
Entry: **30.2** mm
